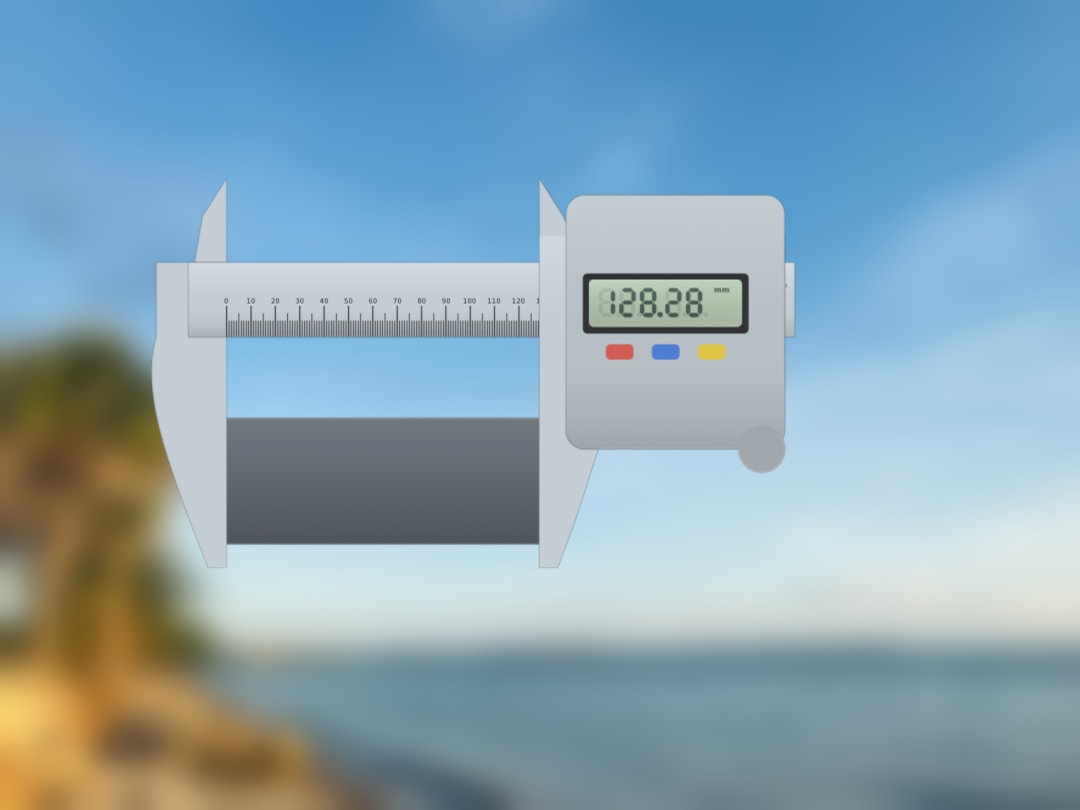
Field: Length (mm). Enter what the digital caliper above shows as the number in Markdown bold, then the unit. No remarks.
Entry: **128.28** mm
